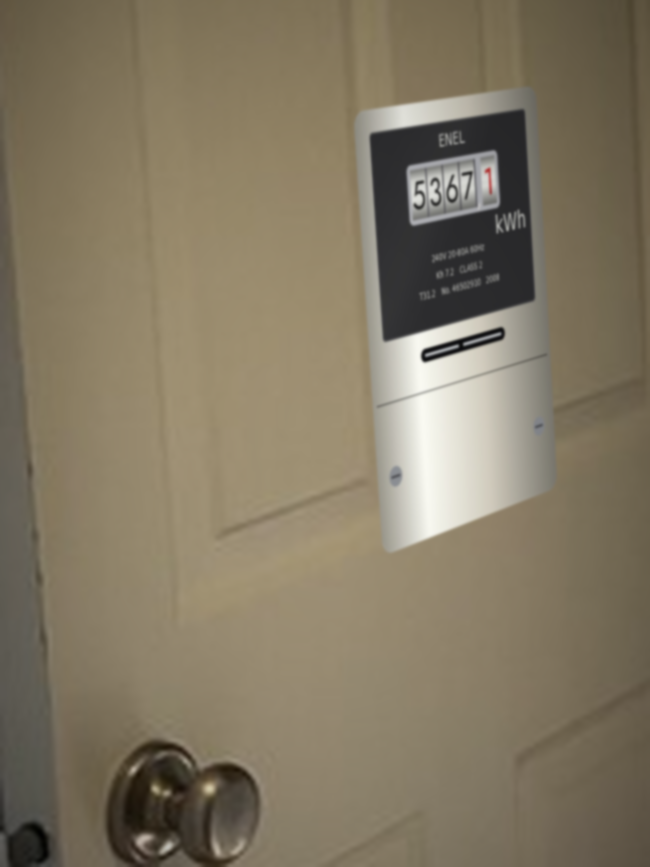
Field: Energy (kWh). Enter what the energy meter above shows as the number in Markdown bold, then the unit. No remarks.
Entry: **5367.1** kWh
